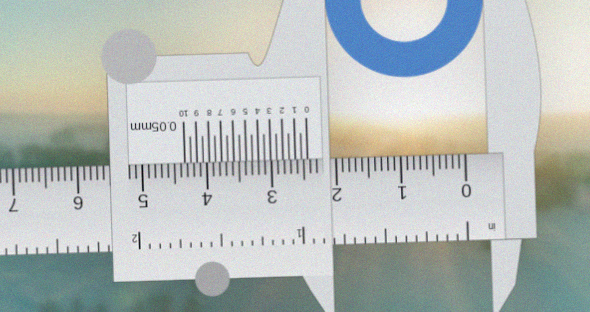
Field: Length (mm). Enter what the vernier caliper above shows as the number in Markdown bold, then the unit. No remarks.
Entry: **24.4** mm
